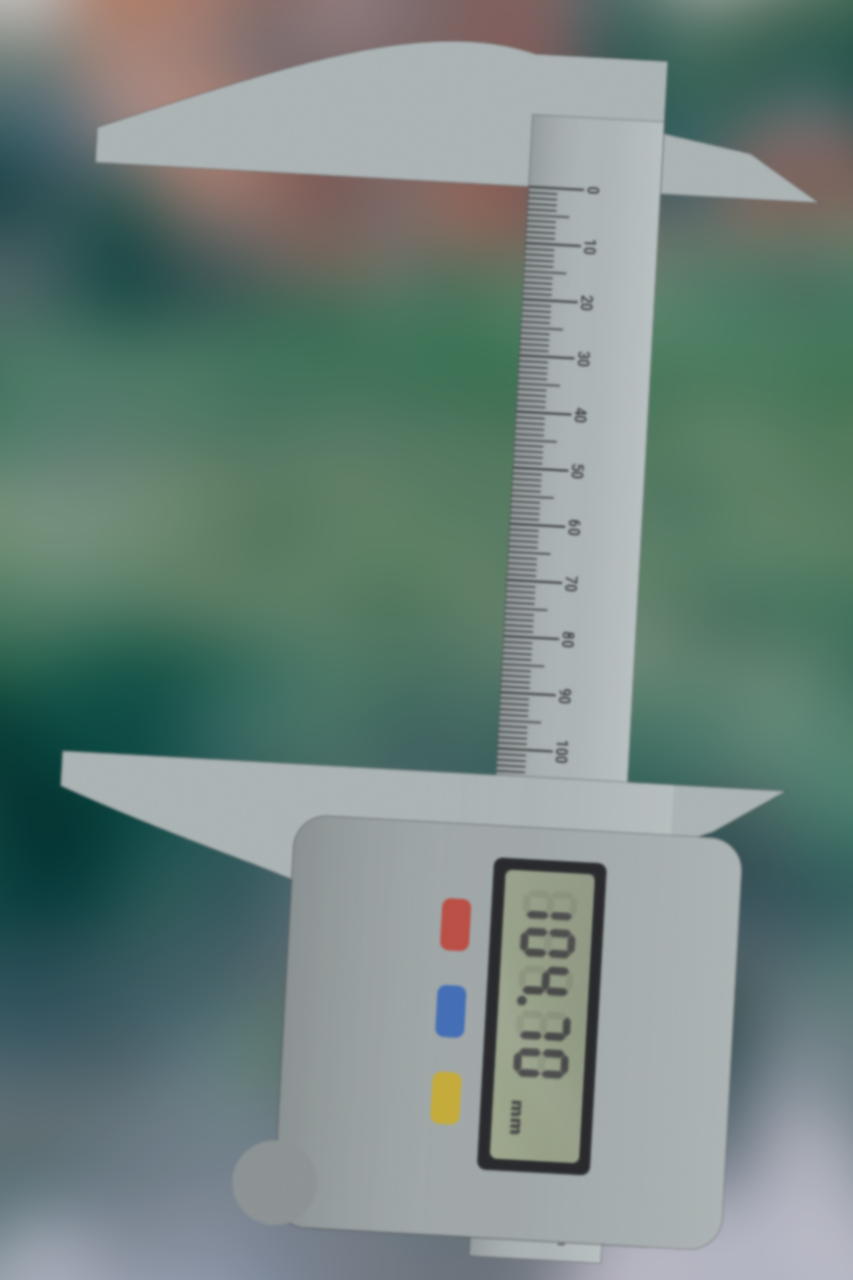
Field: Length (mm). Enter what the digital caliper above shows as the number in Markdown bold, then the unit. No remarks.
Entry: **104.70** mm
